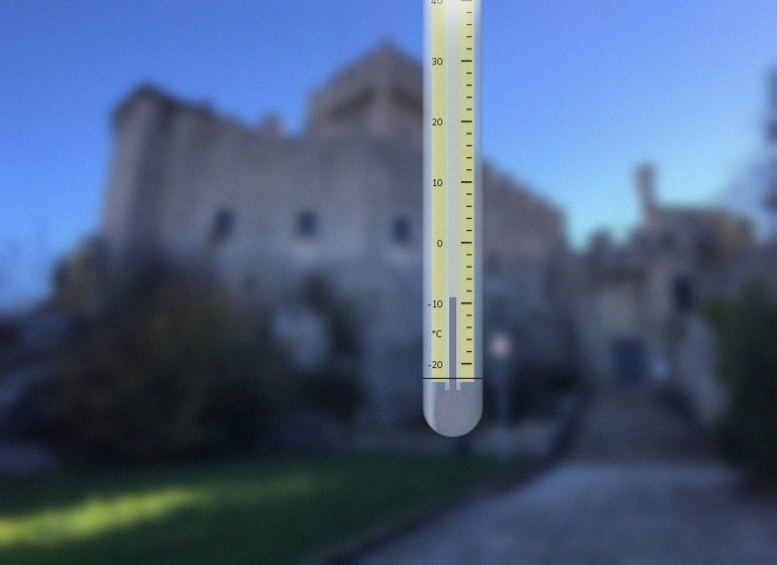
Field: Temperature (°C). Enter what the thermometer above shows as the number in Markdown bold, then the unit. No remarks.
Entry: **-9** °C
